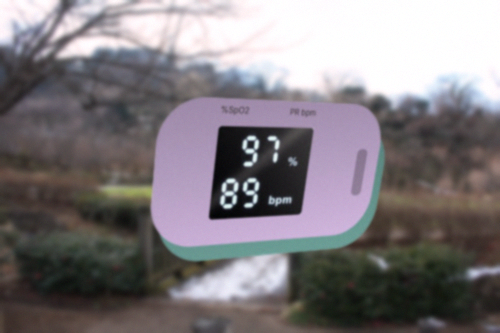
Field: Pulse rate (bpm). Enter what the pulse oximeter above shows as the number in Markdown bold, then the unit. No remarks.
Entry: **89** bpm
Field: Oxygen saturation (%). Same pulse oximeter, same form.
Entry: **97** %
